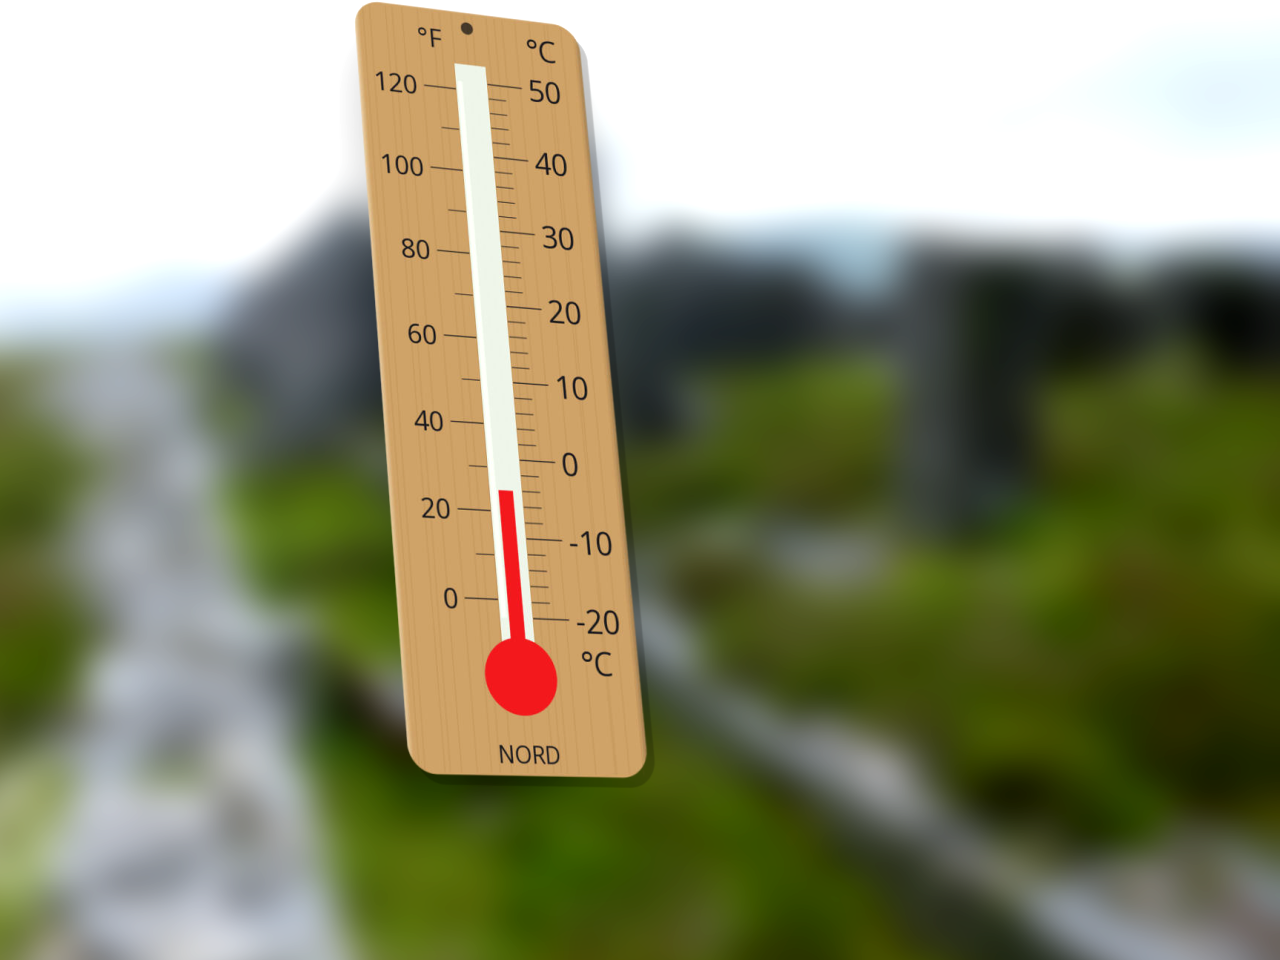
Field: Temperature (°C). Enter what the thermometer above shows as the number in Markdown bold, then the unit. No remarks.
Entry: **-4** °C
